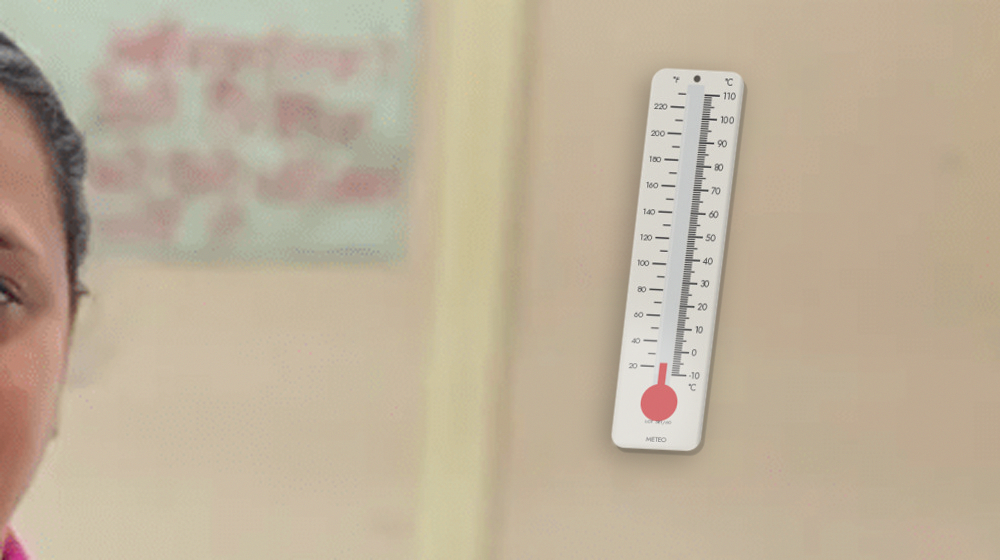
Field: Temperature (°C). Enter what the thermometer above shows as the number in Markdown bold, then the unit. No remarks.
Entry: **-5** °C
